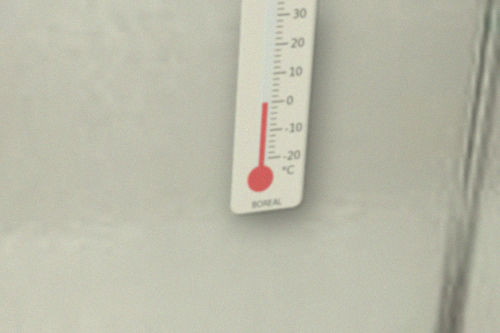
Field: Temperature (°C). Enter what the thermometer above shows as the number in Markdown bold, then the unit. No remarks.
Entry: **0** °C
